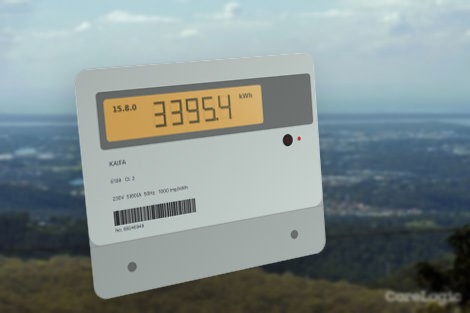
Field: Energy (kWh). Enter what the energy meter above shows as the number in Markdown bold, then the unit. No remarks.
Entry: **3395.4** kWh
